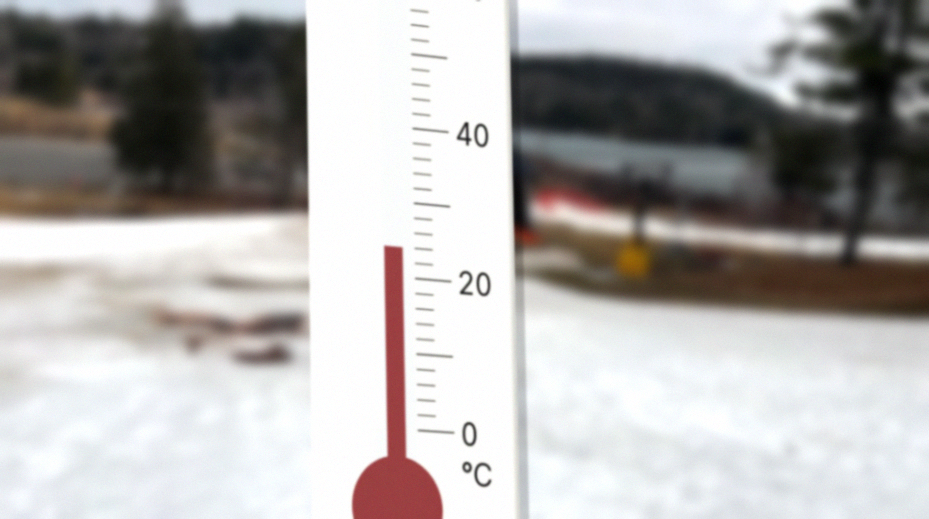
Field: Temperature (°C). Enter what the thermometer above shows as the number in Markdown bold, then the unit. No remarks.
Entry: **24** °C
